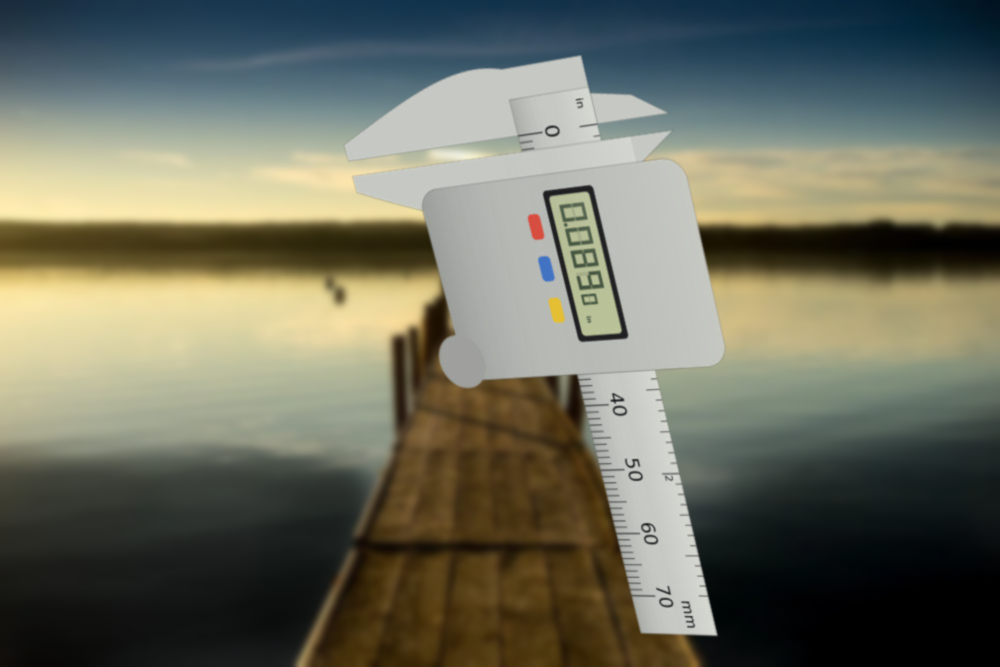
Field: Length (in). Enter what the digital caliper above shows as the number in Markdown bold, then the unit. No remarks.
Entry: **0.0890** in
